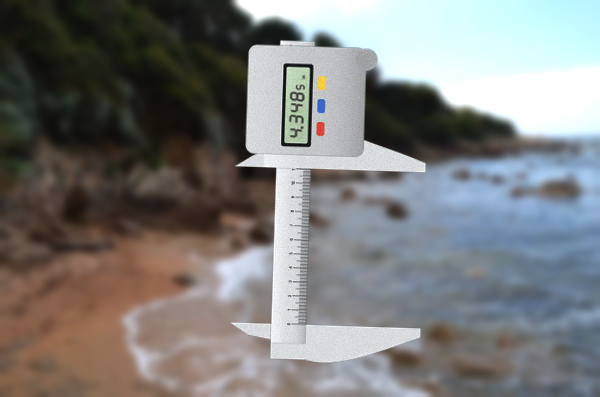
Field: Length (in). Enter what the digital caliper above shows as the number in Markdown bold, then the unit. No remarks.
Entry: **4.3485** in
